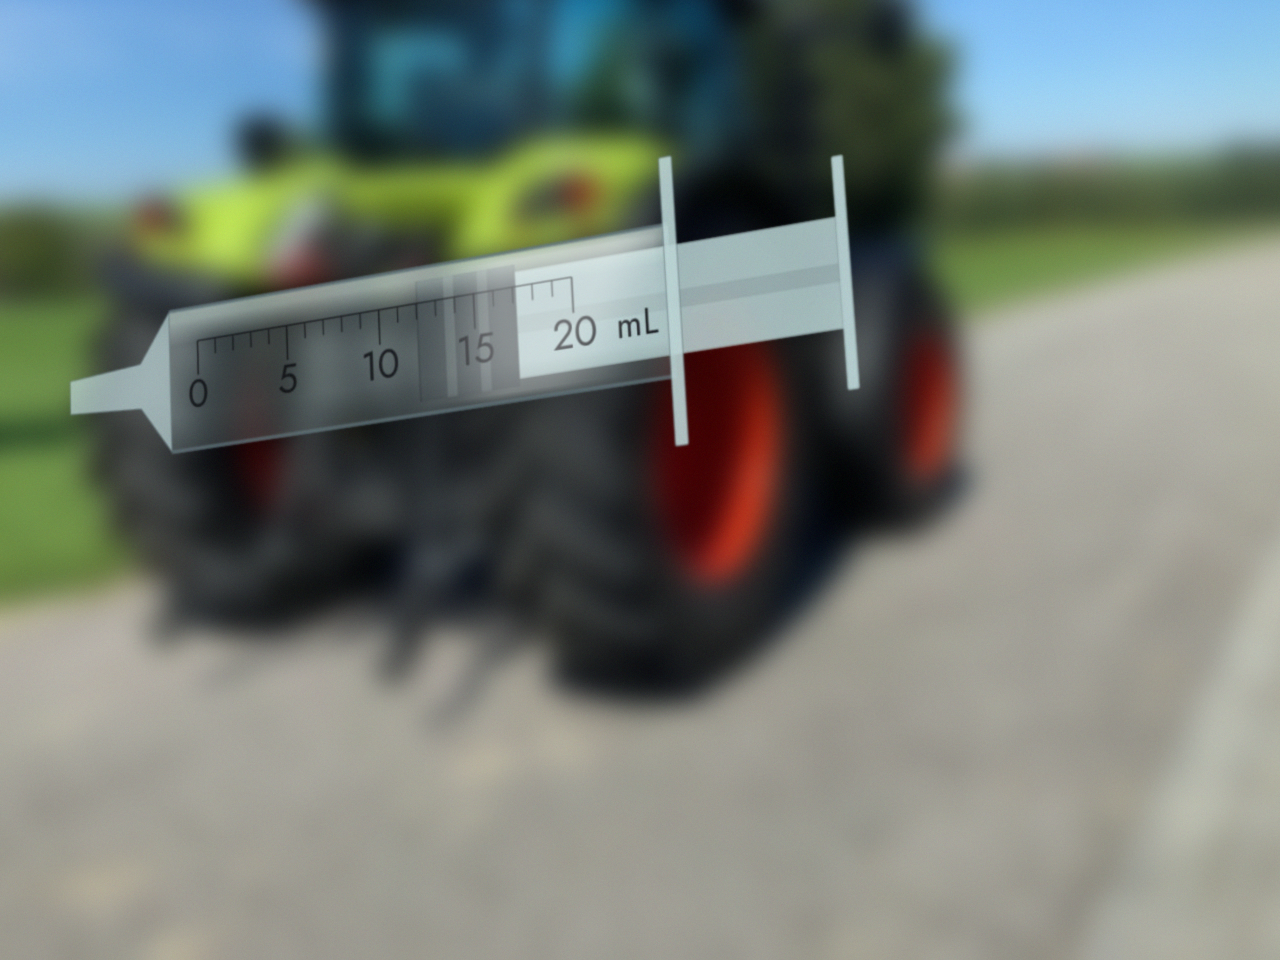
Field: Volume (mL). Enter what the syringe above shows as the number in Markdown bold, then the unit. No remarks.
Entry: **12** mL
